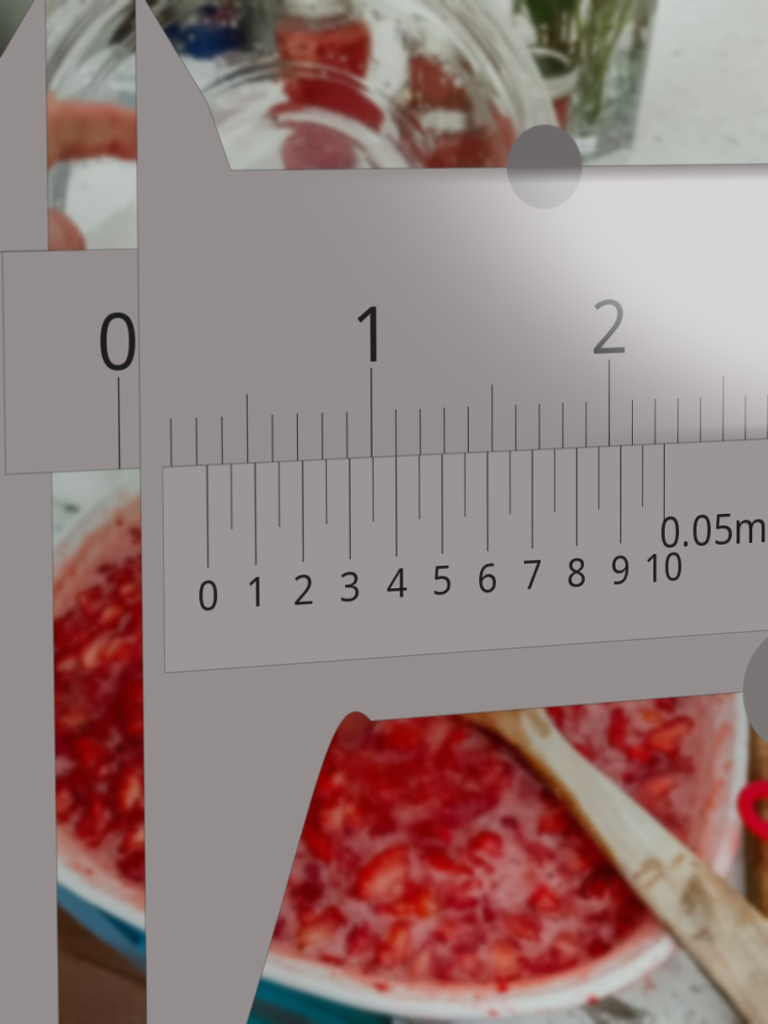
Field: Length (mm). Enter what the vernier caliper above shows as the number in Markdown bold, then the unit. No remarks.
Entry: **3.4** mm
